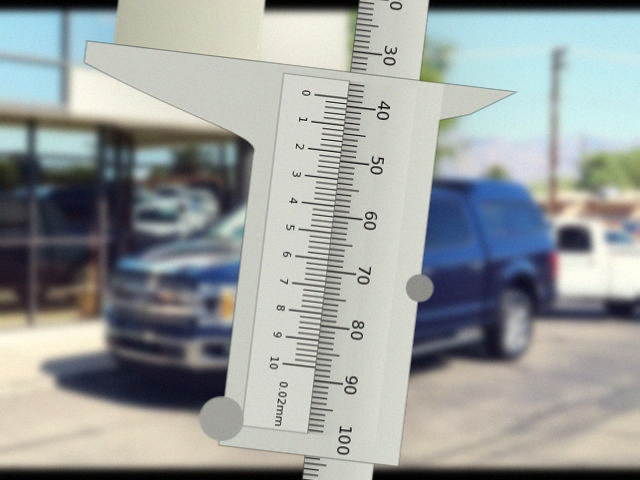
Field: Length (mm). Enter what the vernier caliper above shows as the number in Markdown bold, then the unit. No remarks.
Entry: **38.6** mm
